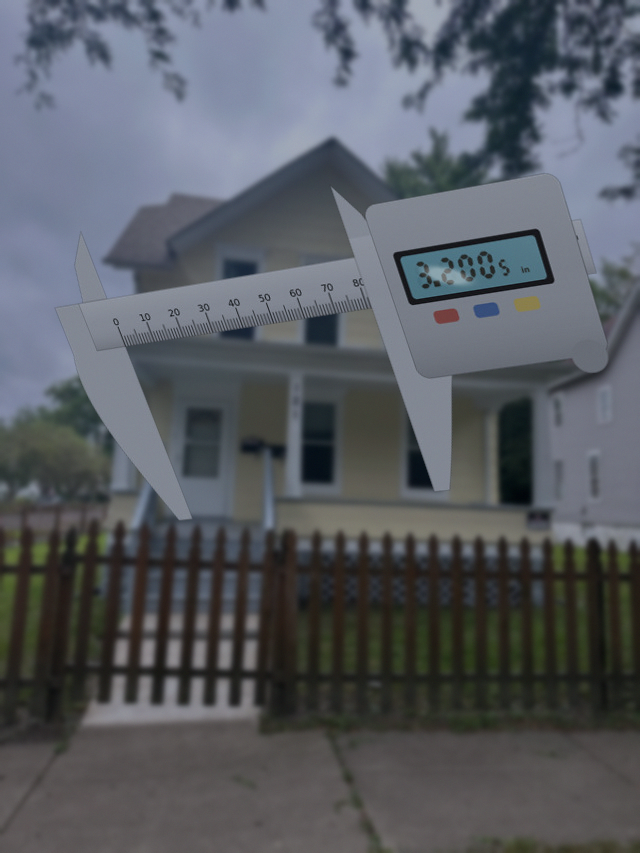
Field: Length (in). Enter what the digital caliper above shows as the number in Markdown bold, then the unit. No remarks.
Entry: **3.2005** in
